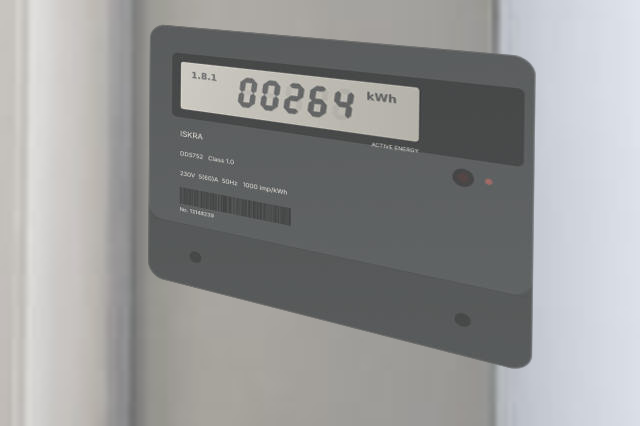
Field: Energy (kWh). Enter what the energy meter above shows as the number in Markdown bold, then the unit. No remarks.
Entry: **264** kWh
